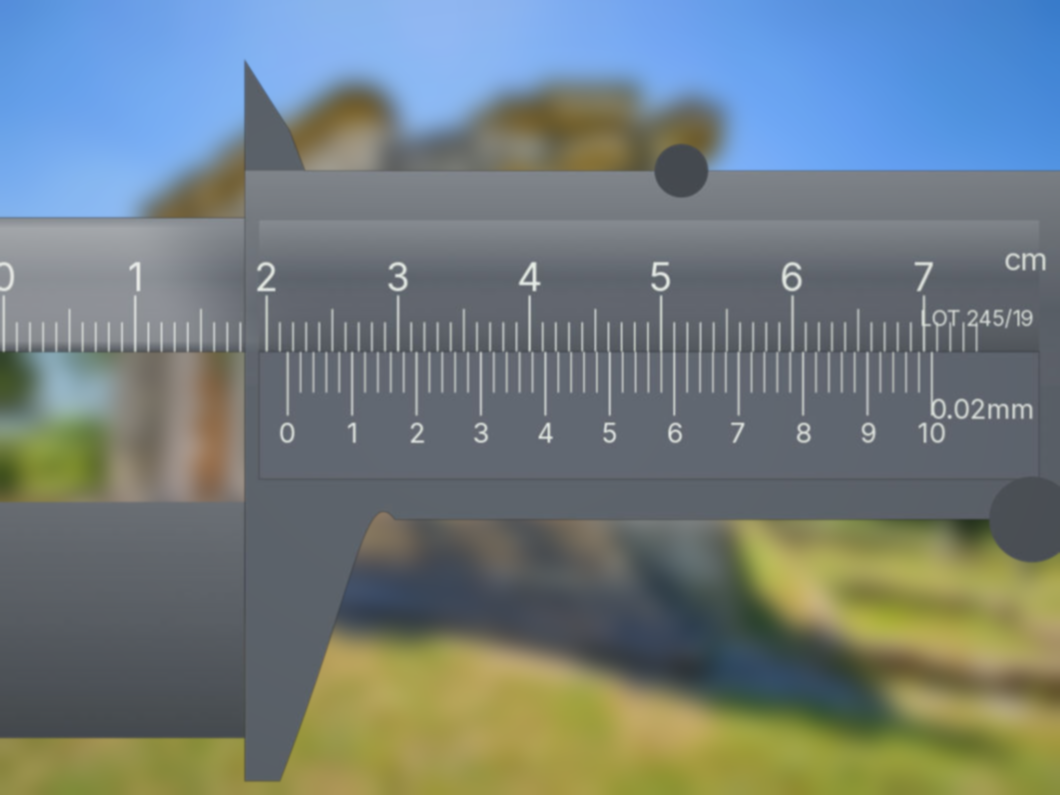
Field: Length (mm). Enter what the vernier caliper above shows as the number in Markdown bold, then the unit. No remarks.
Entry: **21.6** mm
